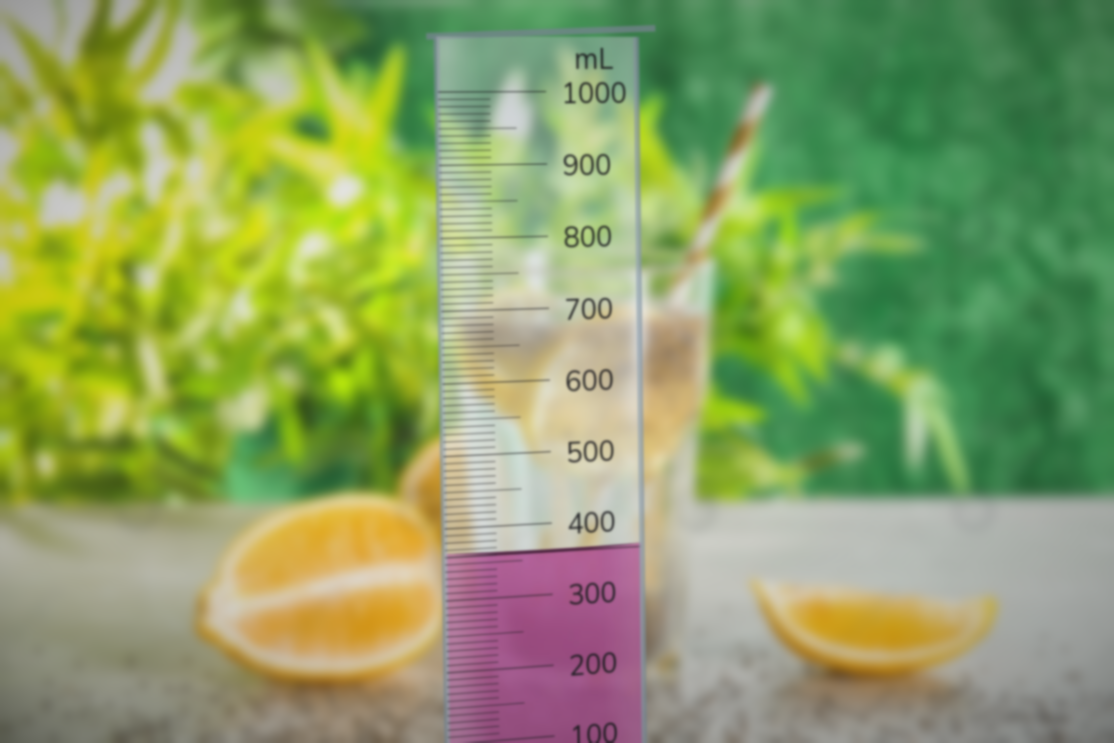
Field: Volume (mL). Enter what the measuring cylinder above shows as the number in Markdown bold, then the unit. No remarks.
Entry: **360** mL
